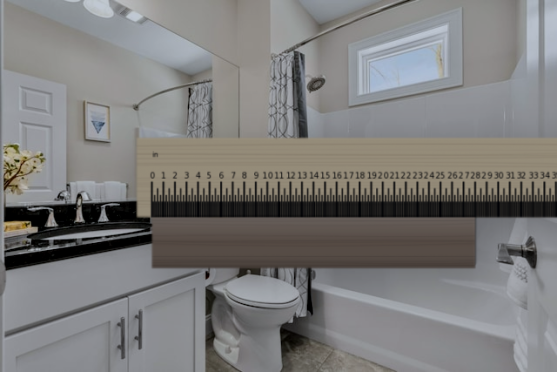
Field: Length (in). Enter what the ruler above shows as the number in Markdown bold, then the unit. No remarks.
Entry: **28** in
